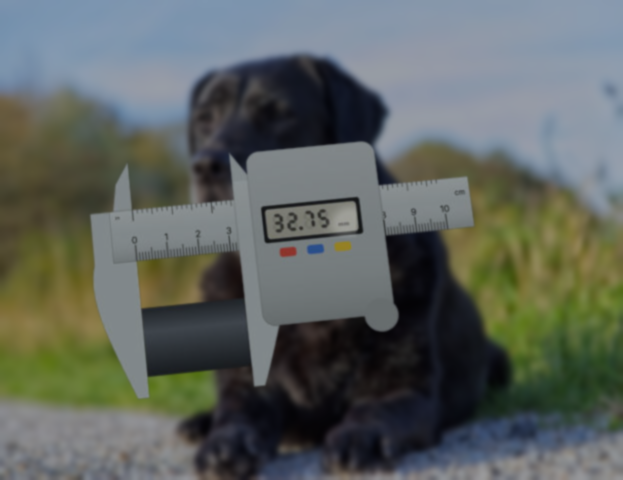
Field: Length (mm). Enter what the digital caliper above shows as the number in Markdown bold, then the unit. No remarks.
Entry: **32.75** mm
